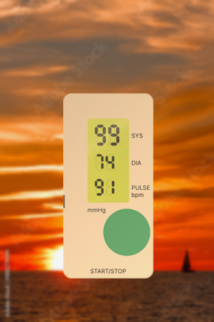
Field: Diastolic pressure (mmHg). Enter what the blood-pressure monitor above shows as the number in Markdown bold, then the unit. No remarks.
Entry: **74** mmHg
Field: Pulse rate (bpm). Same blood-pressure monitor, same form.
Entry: **91** bpm
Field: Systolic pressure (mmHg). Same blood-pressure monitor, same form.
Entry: **99** mmHg
